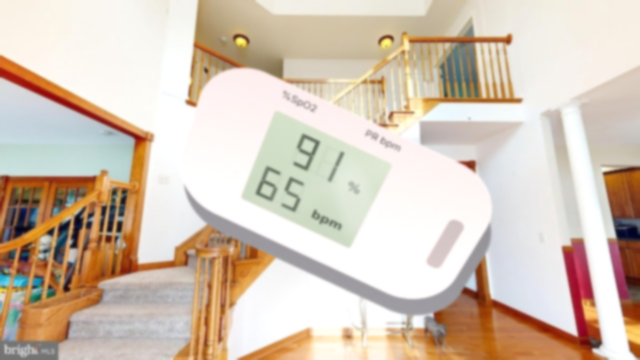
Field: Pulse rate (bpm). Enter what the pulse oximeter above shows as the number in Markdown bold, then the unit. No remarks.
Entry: **65** bpm
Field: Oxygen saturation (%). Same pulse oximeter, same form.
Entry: **91** %
